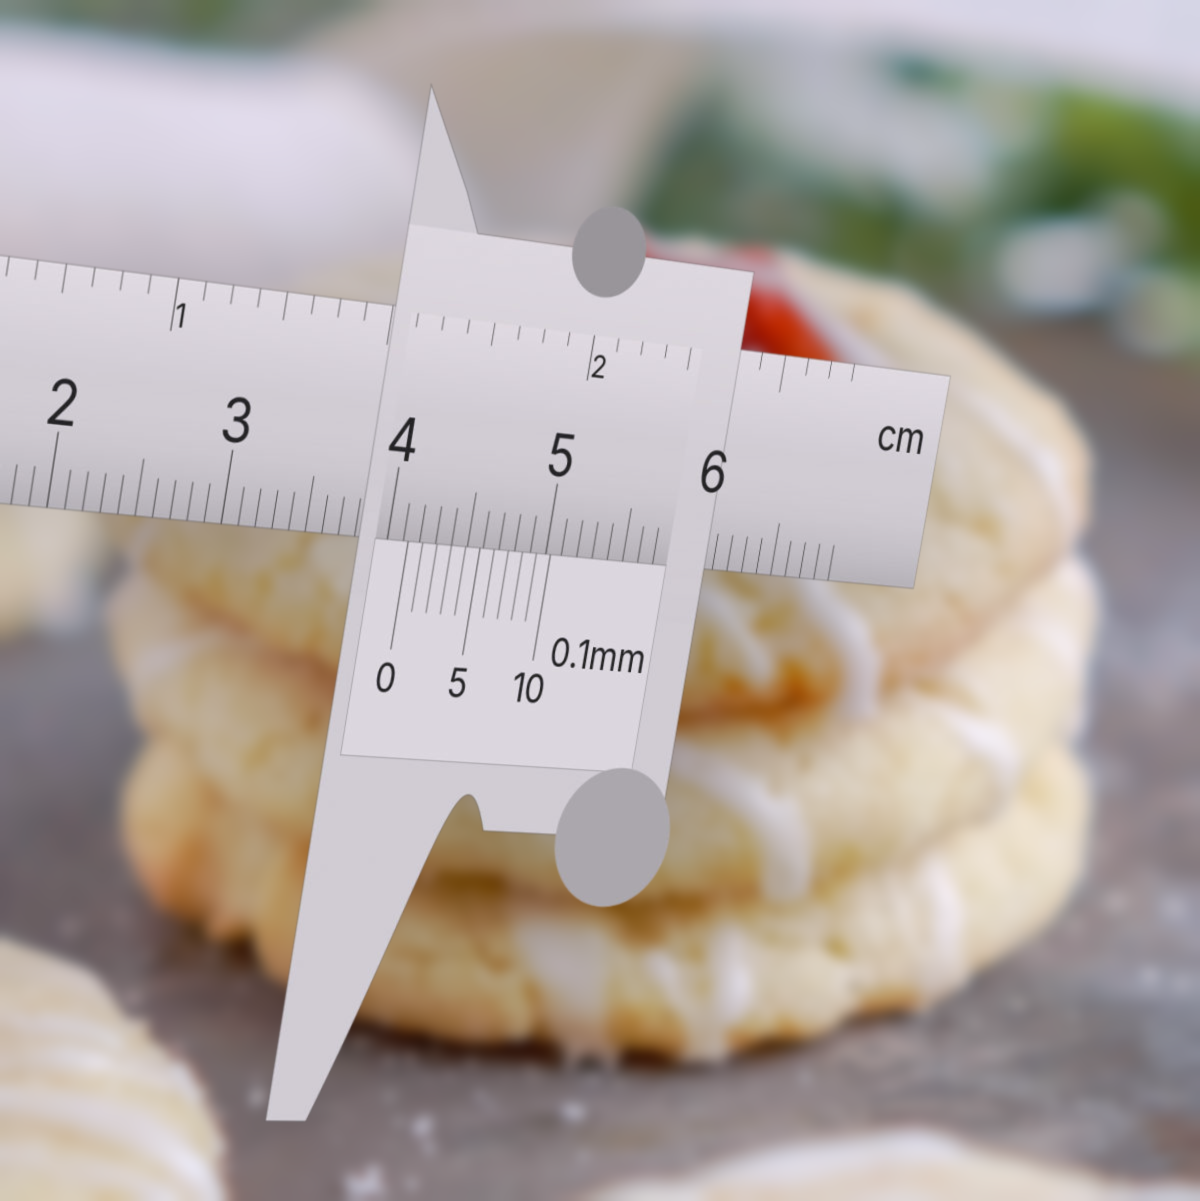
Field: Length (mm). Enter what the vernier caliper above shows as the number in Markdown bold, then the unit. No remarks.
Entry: **41.3** mm
